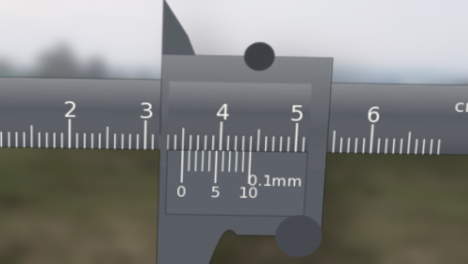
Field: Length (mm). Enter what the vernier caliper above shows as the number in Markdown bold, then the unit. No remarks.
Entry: **35.0** mm
